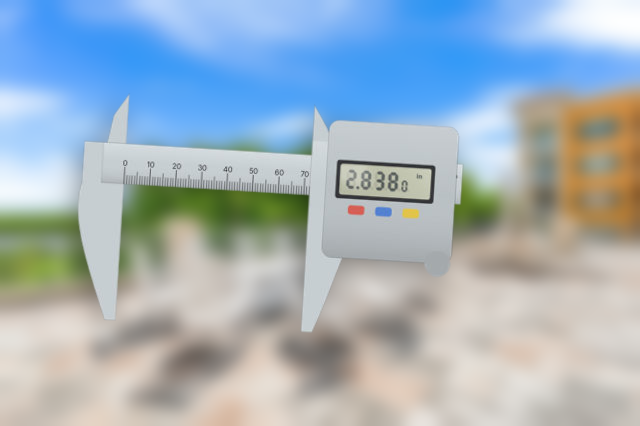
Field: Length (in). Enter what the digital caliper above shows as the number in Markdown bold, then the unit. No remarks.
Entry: **2.8380** in
